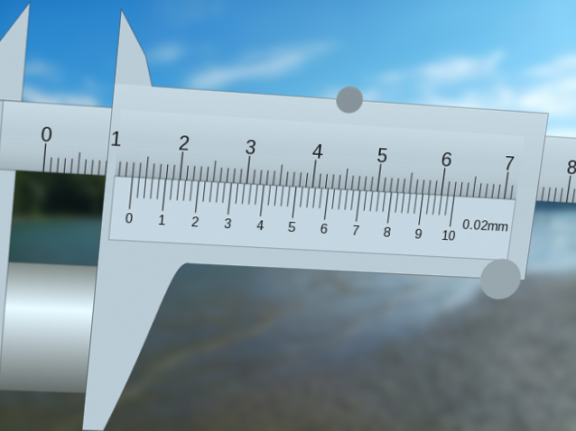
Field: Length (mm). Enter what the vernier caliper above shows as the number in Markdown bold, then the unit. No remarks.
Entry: **13.0** mm
